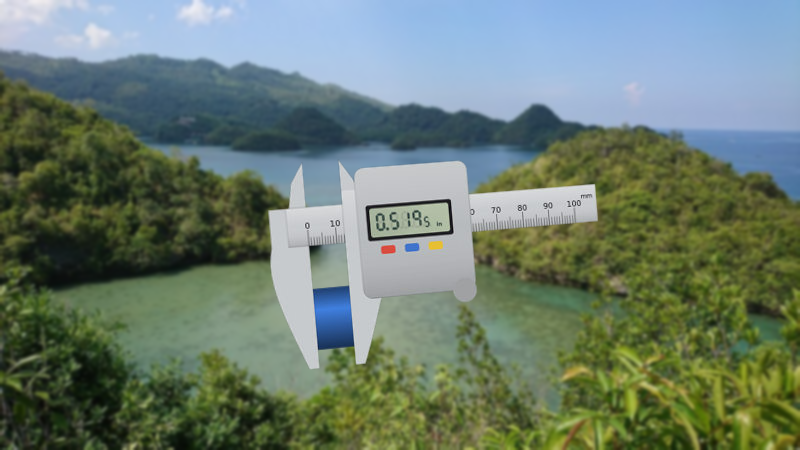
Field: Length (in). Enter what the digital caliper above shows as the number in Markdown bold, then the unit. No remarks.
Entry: **0.5195** in
